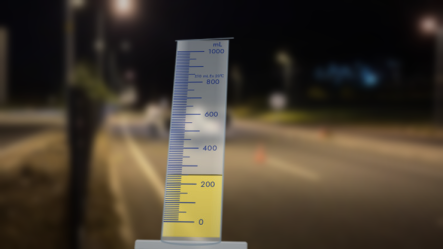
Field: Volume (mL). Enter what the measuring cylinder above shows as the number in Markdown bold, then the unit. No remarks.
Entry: **250** mL
